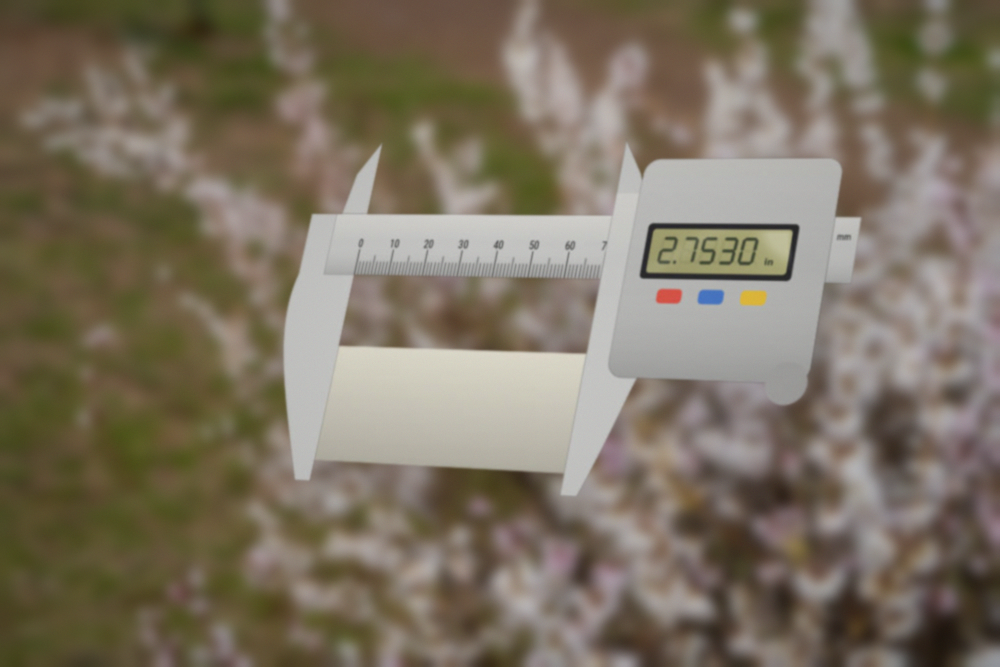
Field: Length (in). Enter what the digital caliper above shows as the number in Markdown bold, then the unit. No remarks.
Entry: **2.7530** in
